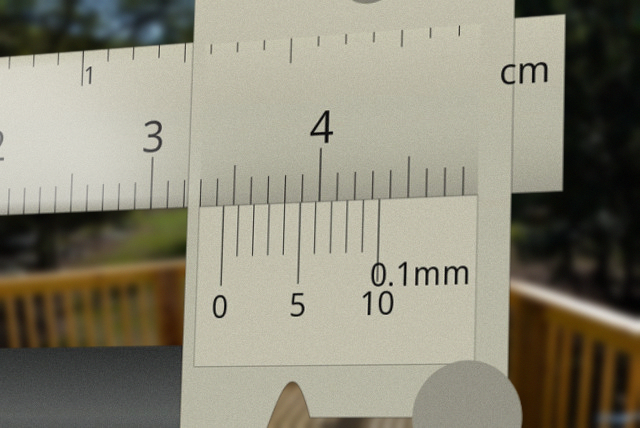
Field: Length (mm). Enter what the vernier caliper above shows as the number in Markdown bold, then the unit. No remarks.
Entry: **34.4** mm
